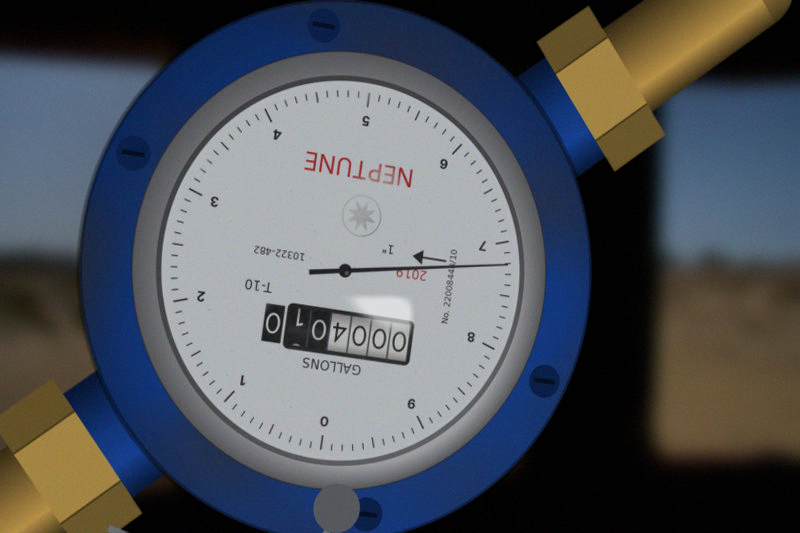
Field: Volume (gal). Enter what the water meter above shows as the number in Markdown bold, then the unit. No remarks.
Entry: **4007.2** gal
